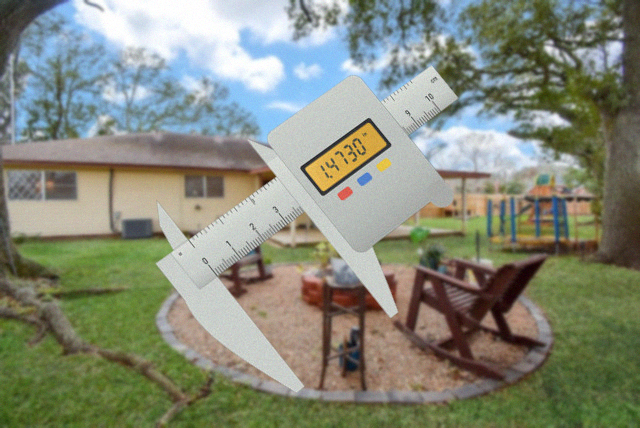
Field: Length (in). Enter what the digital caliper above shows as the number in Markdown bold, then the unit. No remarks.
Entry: **1.4730** in
